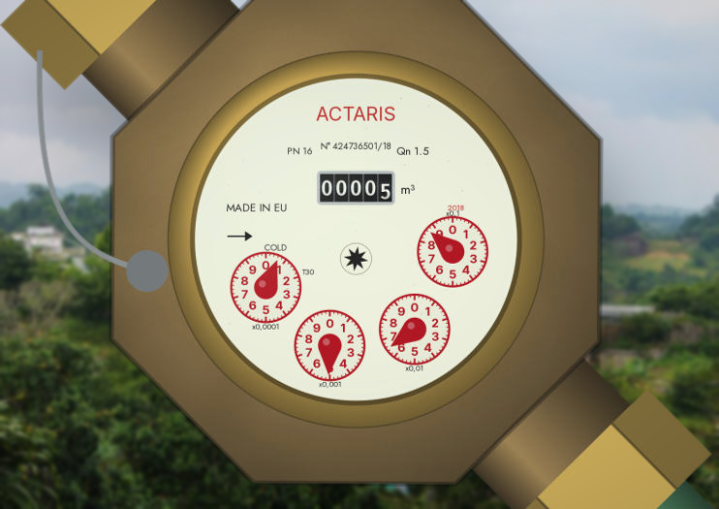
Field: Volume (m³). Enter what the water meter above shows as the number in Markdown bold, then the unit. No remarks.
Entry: **4.8650** m³
